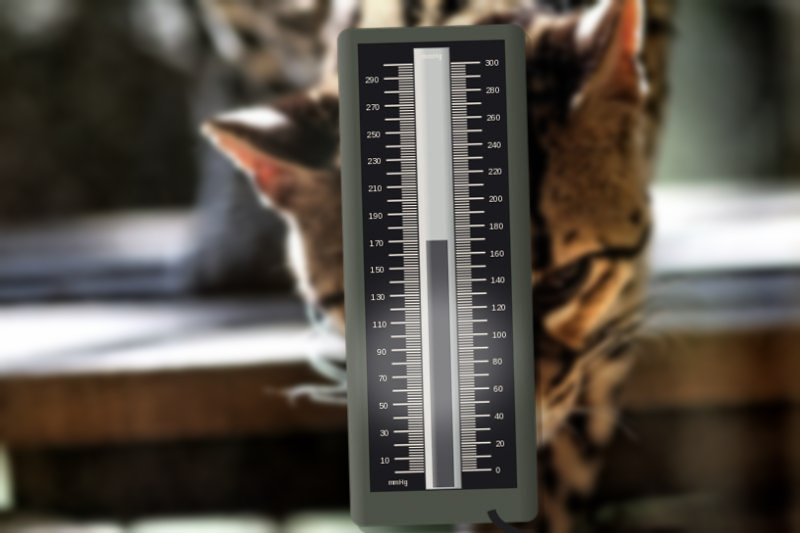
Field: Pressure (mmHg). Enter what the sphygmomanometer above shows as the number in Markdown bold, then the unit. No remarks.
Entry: **170** mmHg
